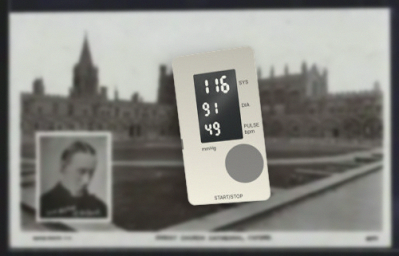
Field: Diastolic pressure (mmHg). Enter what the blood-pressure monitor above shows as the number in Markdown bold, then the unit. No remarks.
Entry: **91** mmHg
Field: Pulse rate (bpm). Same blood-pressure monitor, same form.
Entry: **49** bpm
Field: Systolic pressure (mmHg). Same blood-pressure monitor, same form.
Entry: **116** mmHg
